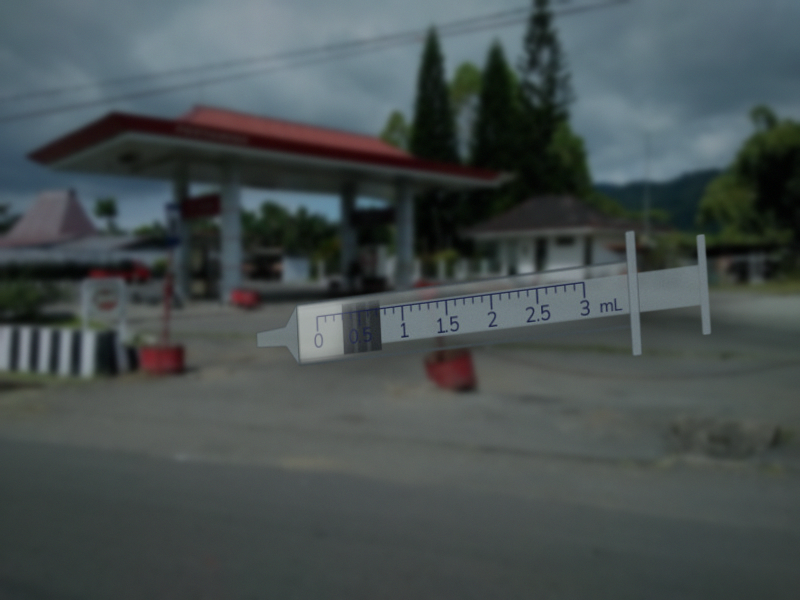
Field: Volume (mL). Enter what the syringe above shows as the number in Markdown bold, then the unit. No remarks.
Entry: **0.3** mL
